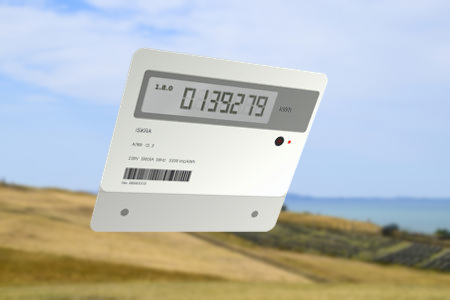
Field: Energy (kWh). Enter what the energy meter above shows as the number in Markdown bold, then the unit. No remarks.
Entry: **139279** kWh
